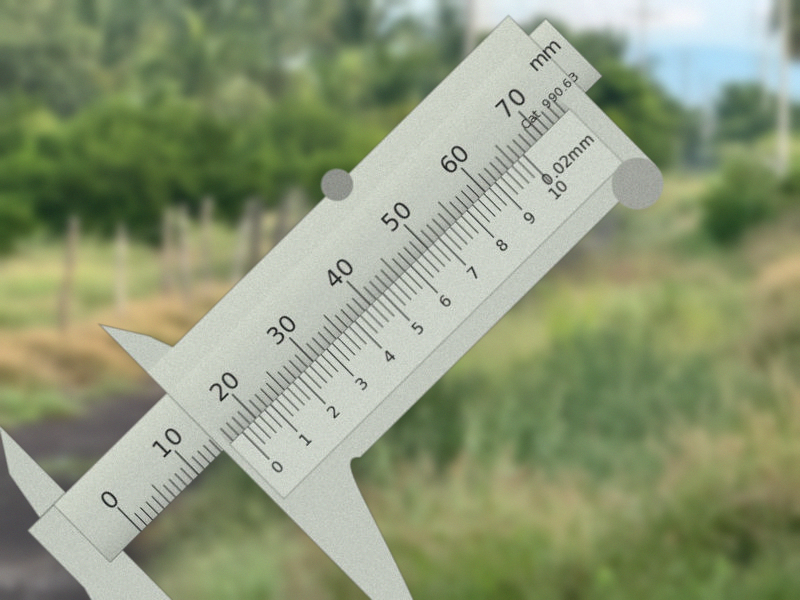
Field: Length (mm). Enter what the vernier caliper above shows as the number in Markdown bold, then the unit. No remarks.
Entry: **17.6** mm
